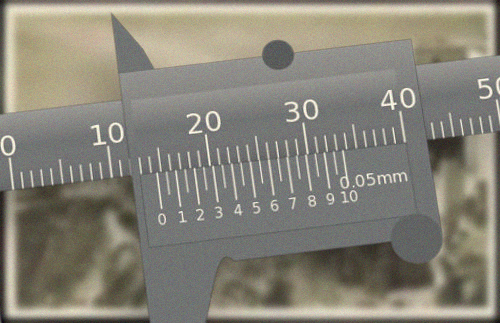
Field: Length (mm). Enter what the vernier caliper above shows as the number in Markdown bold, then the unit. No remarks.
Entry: **14.6** mm
